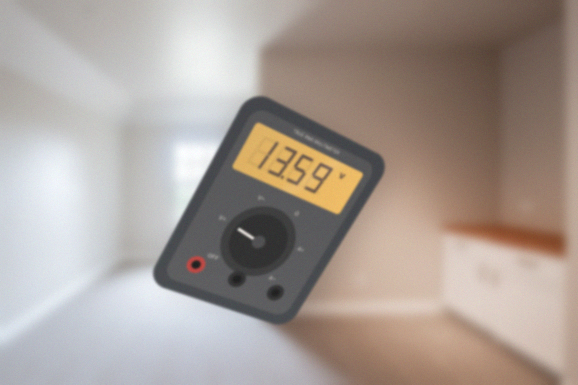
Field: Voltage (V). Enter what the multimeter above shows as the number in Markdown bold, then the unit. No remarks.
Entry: **13.59** V
